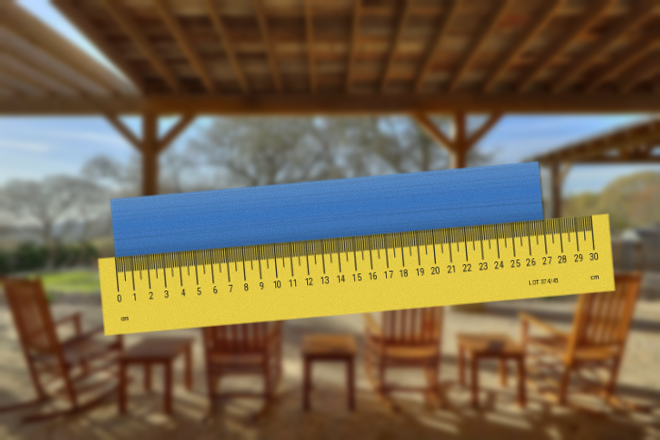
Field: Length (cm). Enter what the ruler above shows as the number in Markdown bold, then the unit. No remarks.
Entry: **27** cm
